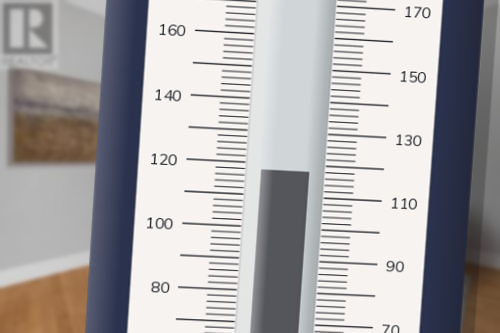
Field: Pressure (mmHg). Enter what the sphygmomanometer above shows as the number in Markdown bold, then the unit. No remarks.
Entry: **118** mmHg
